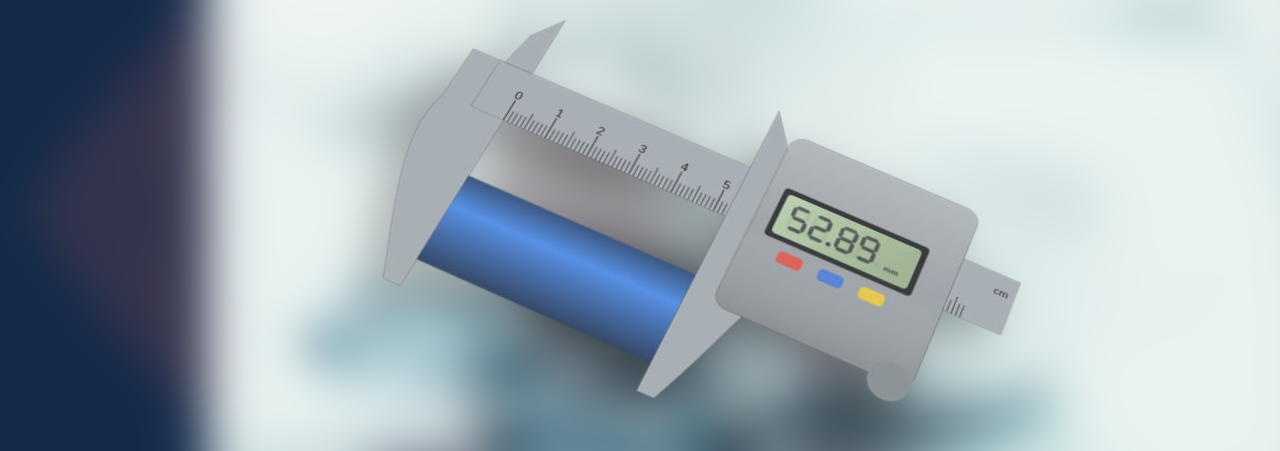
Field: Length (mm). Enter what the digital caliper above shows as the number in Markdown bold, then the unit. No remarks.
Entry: **52.89** mm
